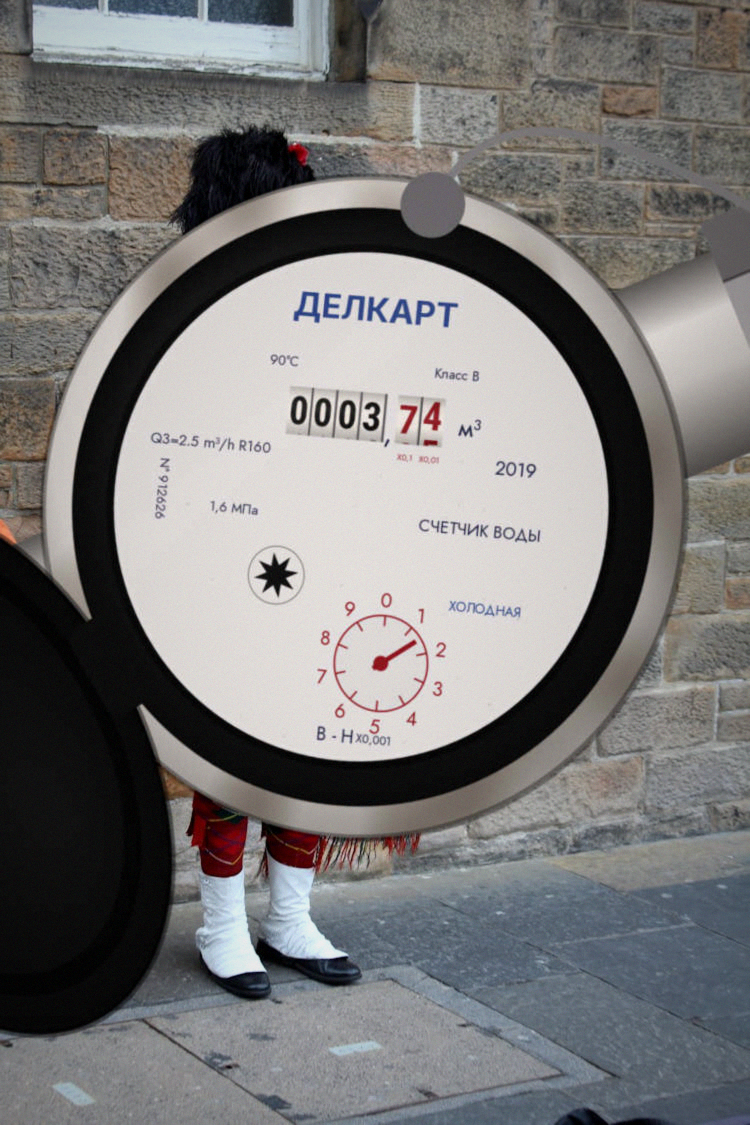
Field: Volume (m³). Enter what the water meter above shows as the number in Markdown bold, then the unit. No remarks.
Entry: **3.741** m³
